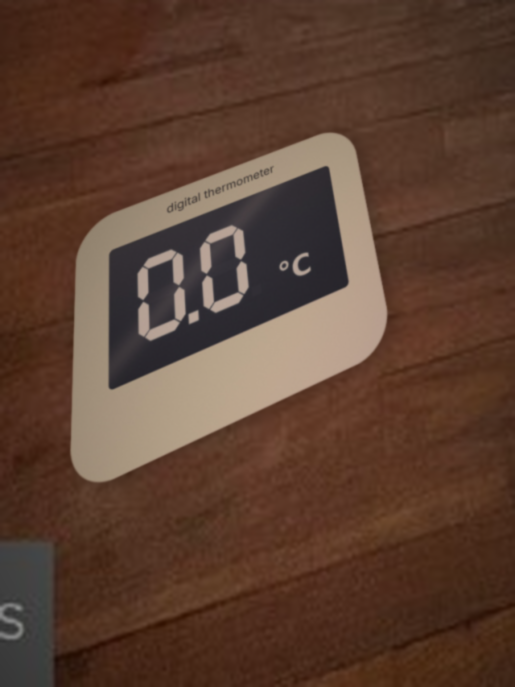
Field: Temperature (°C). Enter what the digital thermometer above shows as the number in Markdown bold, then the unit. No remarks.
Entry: **0.0** °C
